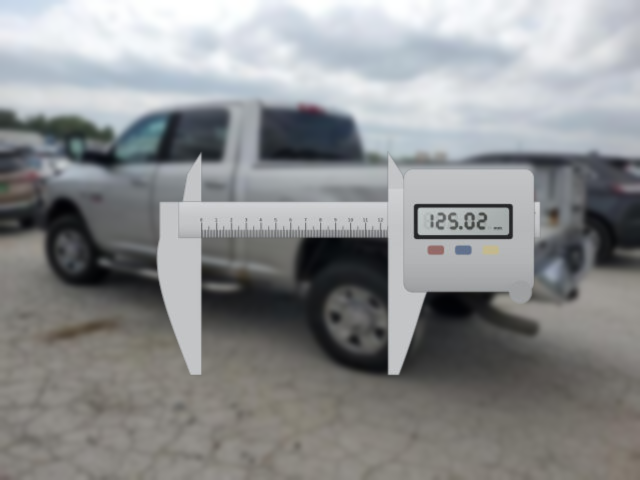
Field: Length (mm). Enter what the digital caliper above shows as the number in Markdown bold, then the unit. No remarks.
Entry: **125.02** mm
